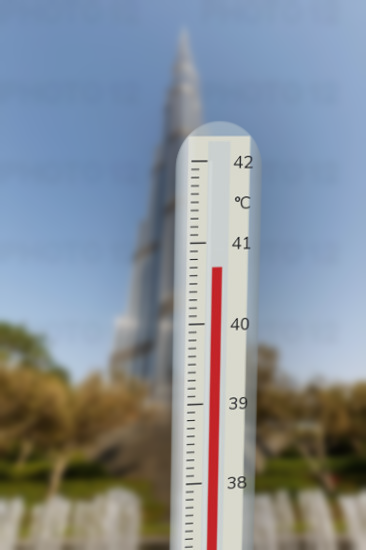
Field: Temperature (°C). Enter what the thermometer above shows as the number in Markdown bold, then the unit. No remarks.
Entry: **40.7** °C
